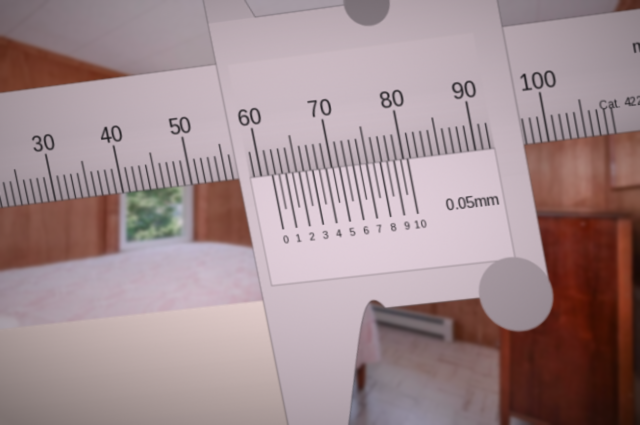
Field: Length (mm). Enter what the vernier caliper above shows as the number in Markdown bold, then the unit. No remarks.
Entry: **61.6** mm
